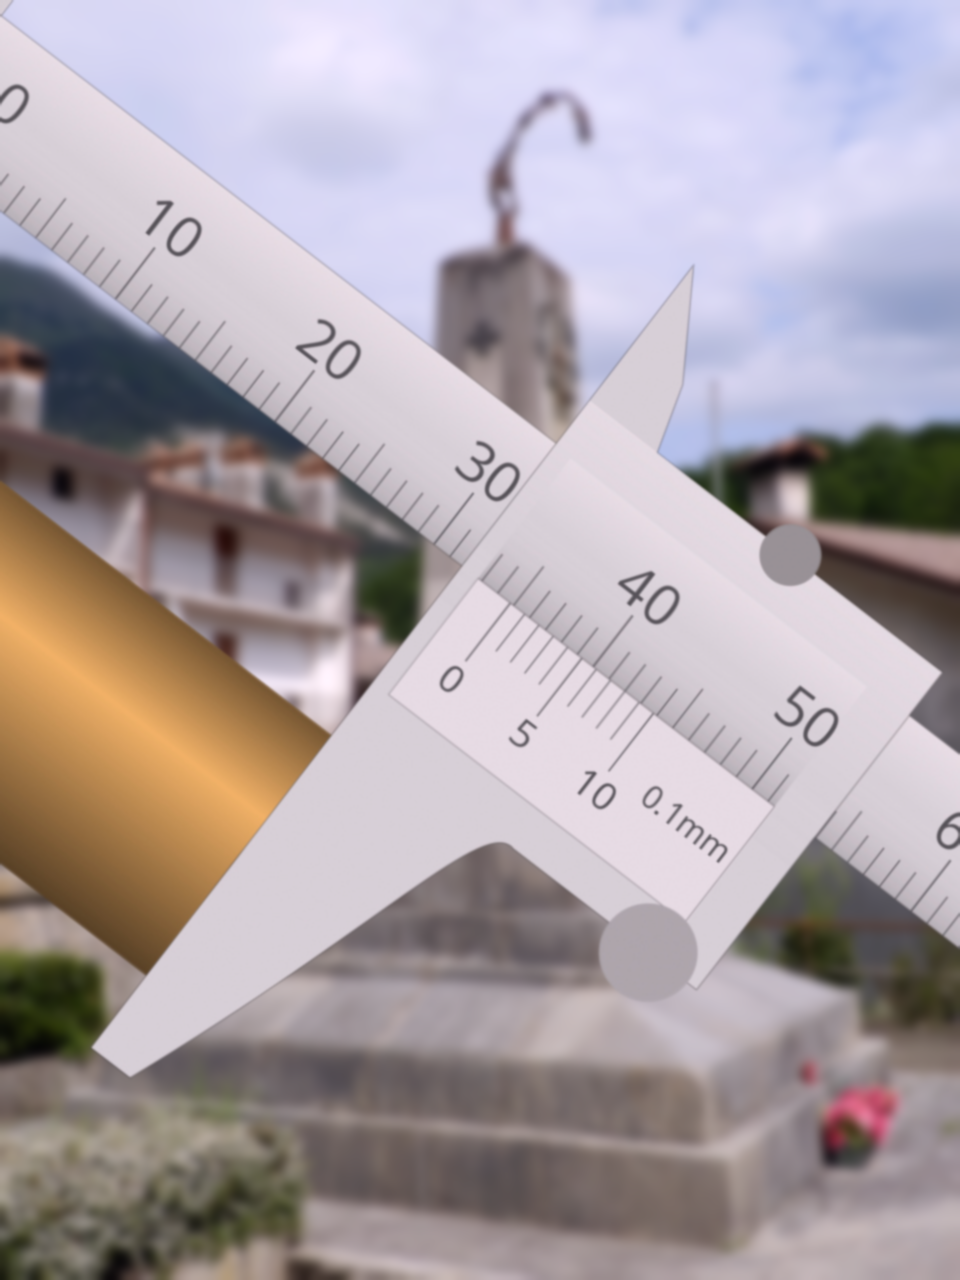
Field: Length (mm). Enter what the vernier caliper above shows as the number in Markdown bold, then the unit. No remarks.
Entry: **34.8** mm
